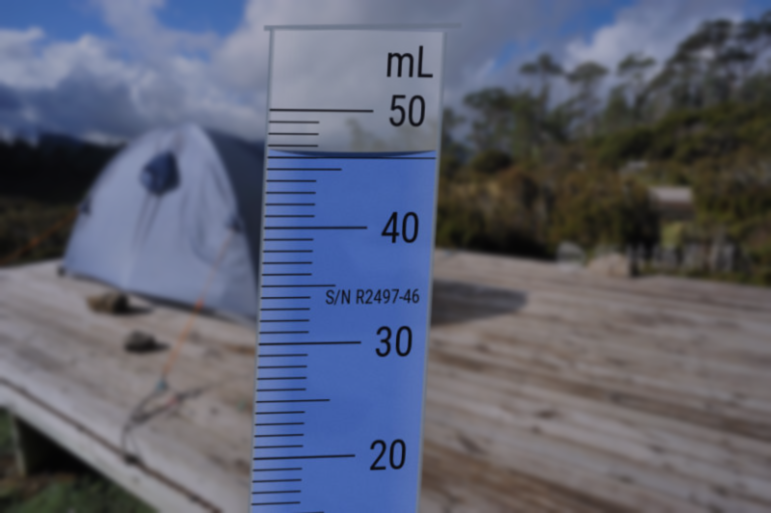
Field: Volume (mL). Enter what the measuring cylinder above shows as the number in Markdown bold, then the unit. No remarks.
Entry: **46** mL
